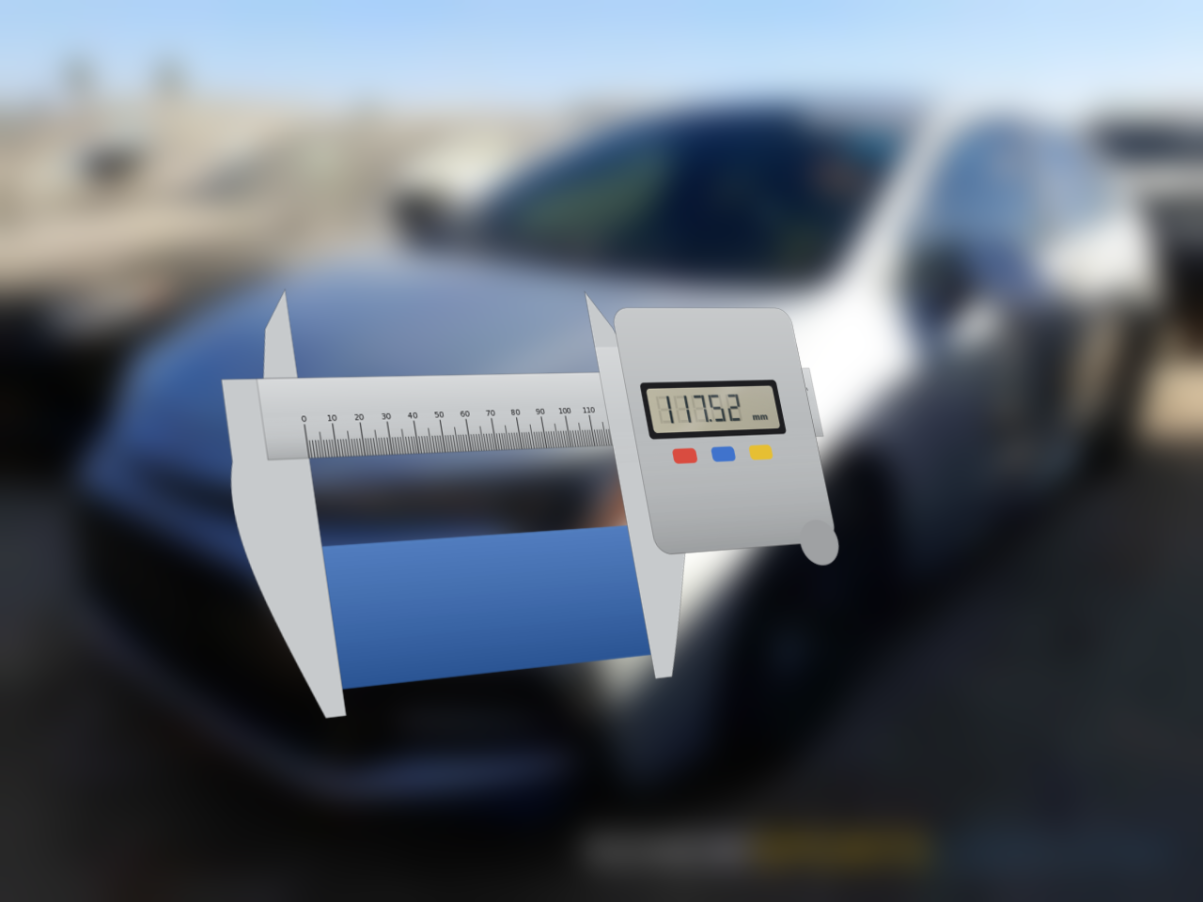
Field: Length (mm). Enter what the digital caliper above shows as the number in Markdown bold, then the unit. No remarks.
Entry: **117.52** mm
